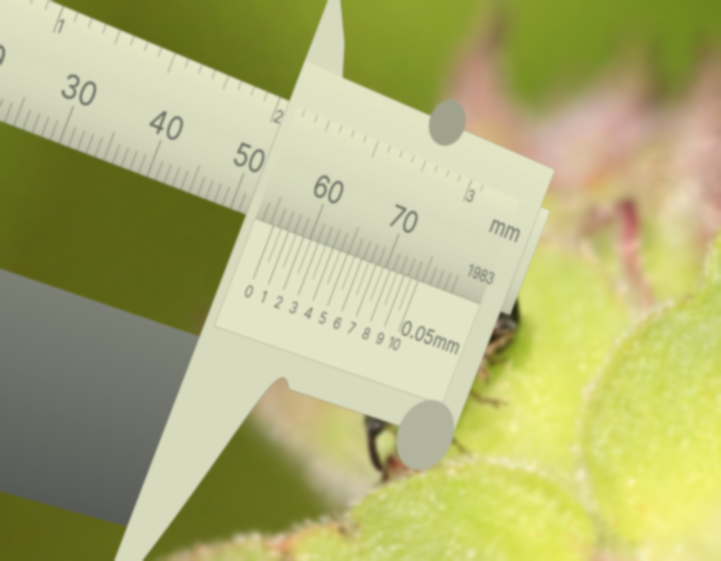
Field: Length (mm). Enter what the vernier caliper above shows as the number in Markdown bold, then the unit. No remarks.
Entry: **55.4** mm
